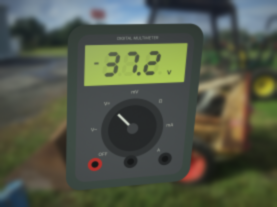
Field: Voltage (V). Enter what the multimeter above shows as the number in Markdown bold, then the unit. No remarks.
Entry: **-37.2** V
